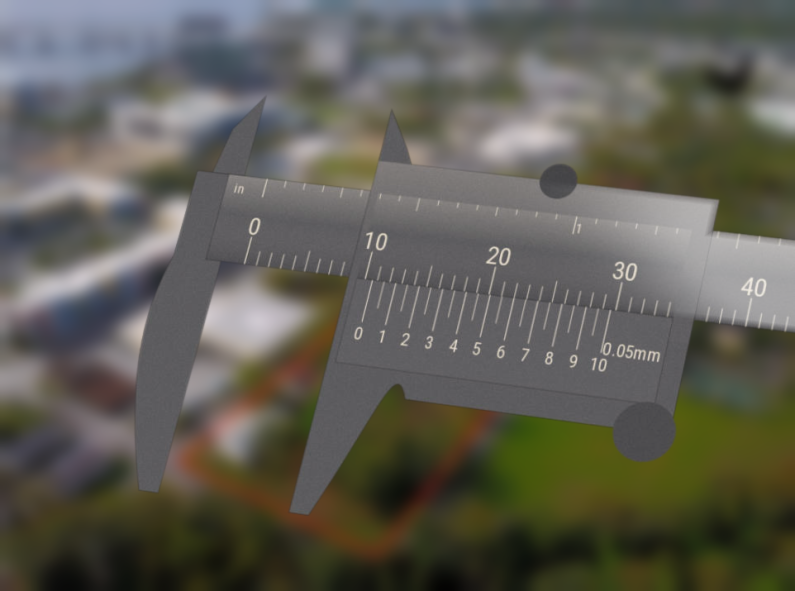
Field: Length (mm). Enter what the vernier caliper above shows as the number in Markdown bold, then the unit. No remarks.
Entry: **10.6** mm
